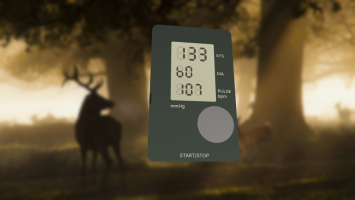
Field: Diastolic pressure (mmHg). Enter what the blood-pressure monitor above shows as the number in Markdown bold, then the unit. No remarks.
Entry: **60** mmHg
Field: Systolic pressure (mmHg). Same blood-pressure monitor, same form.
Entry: **133** mmHg
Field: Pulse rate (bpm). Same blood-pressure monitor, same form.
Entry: **107** bpm
